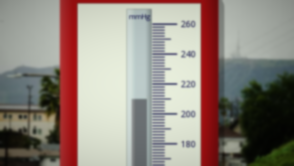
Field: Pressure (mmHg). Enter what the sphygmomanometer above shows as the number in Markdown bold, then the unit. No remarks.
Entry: **210** mmHg
